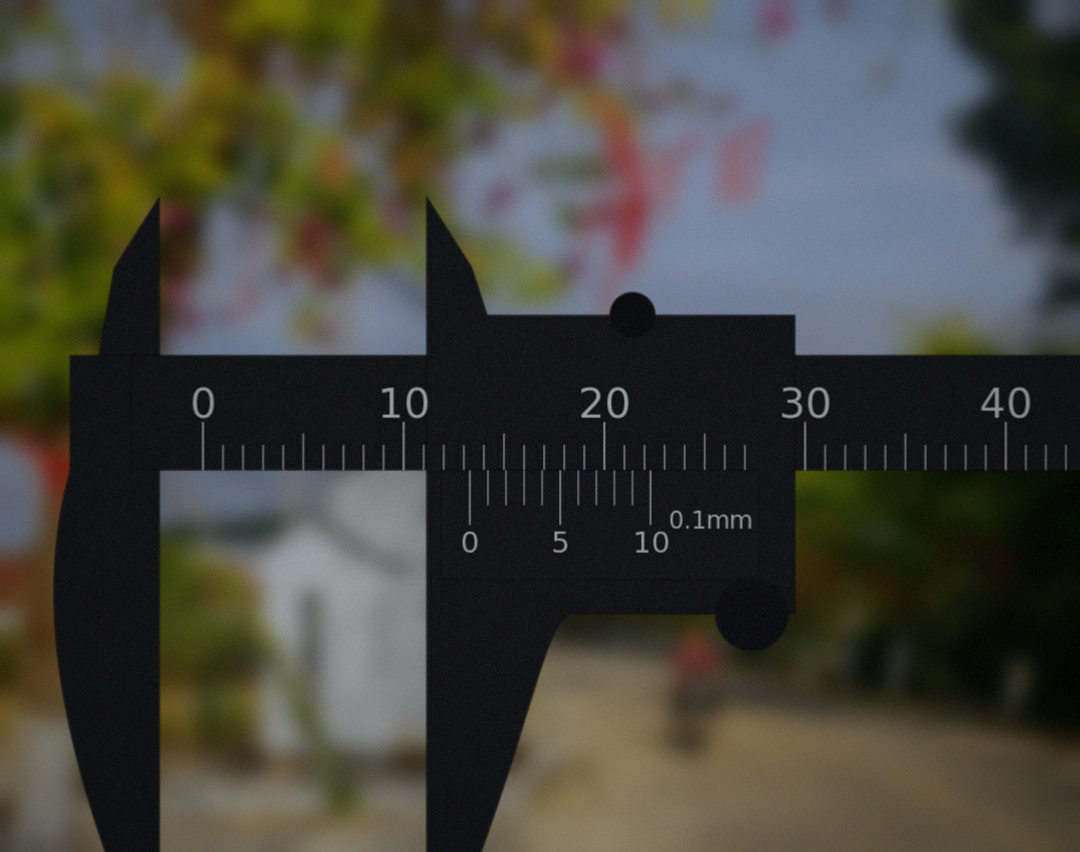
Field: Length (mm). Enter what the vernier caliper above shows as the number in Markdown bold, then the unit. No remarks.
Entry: **13.3** mm
